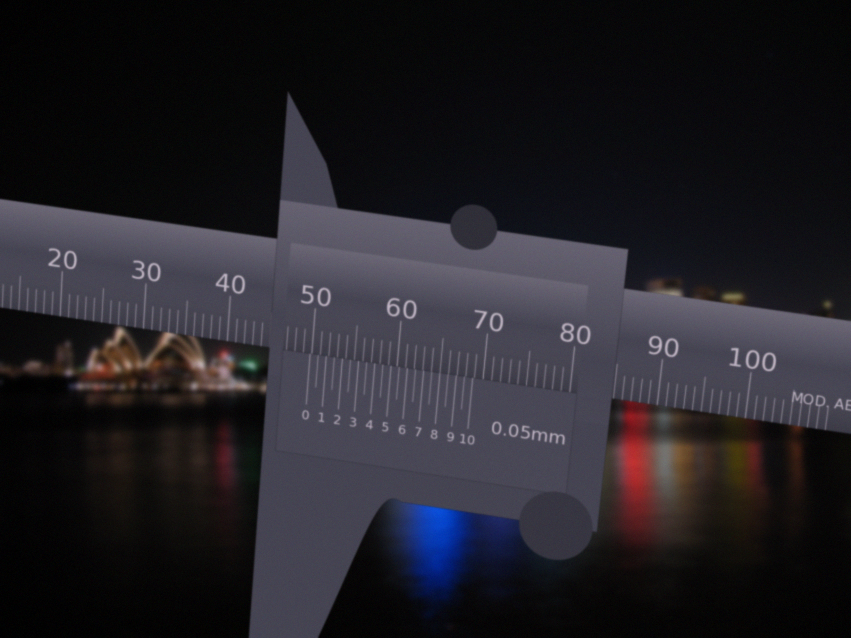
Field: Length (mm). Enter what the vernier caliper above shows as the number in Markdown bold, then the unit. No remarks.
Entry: **49.8** mm
